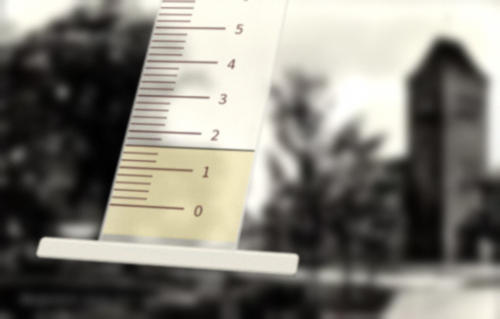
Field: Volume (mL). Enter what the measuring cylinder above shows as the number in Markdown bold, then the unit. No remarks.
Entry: **1.6** mL
